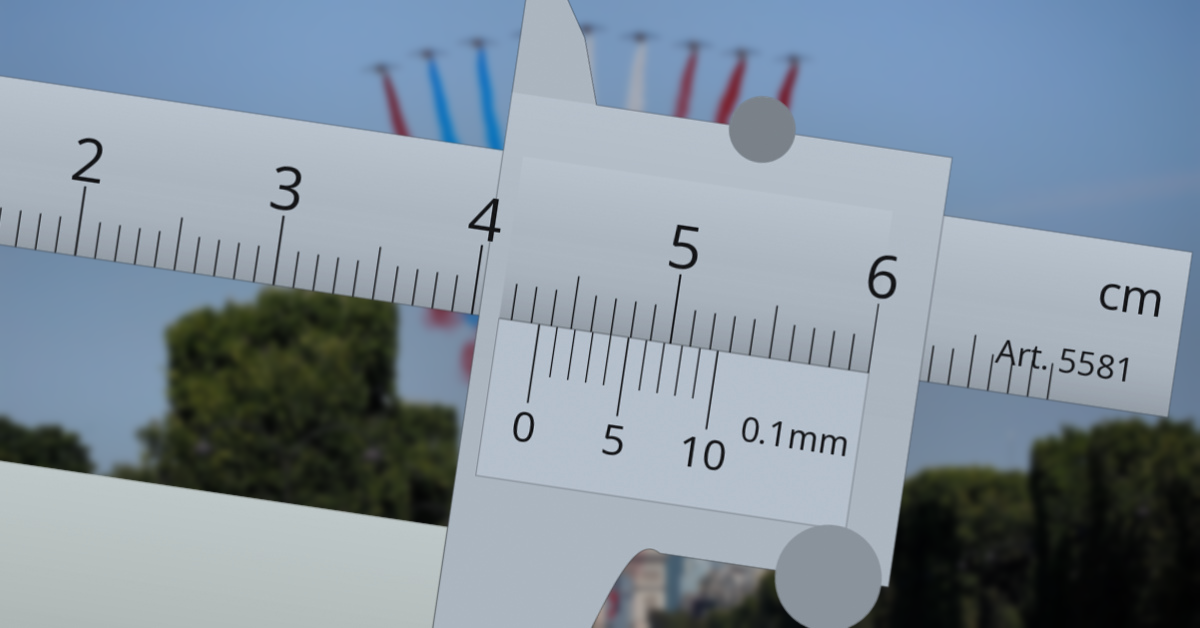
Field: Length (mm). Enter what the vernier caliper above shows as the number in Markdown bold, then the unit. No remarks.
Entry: **43.4** mm
